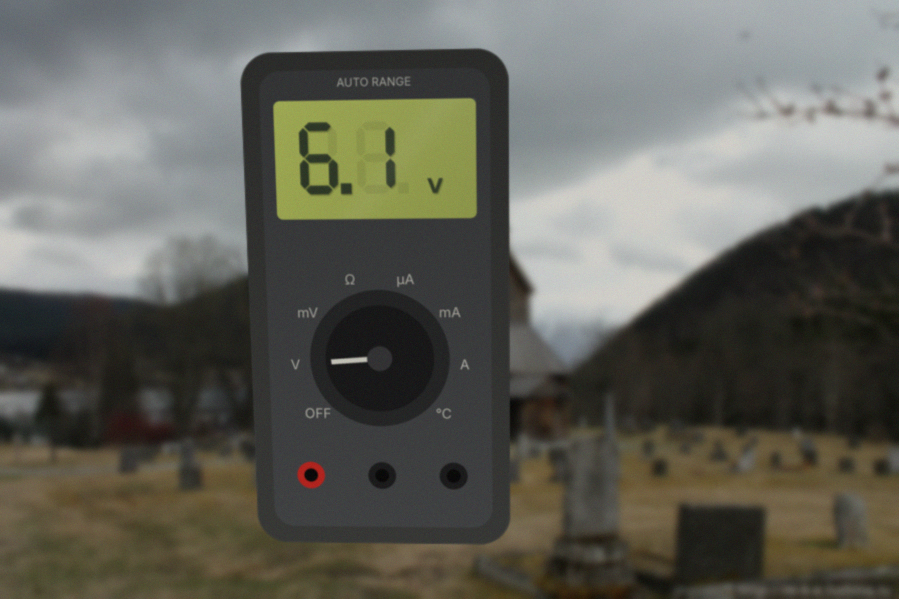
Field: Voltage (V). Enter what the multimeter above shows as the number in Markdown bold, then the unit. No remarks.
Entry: **6.1** V
